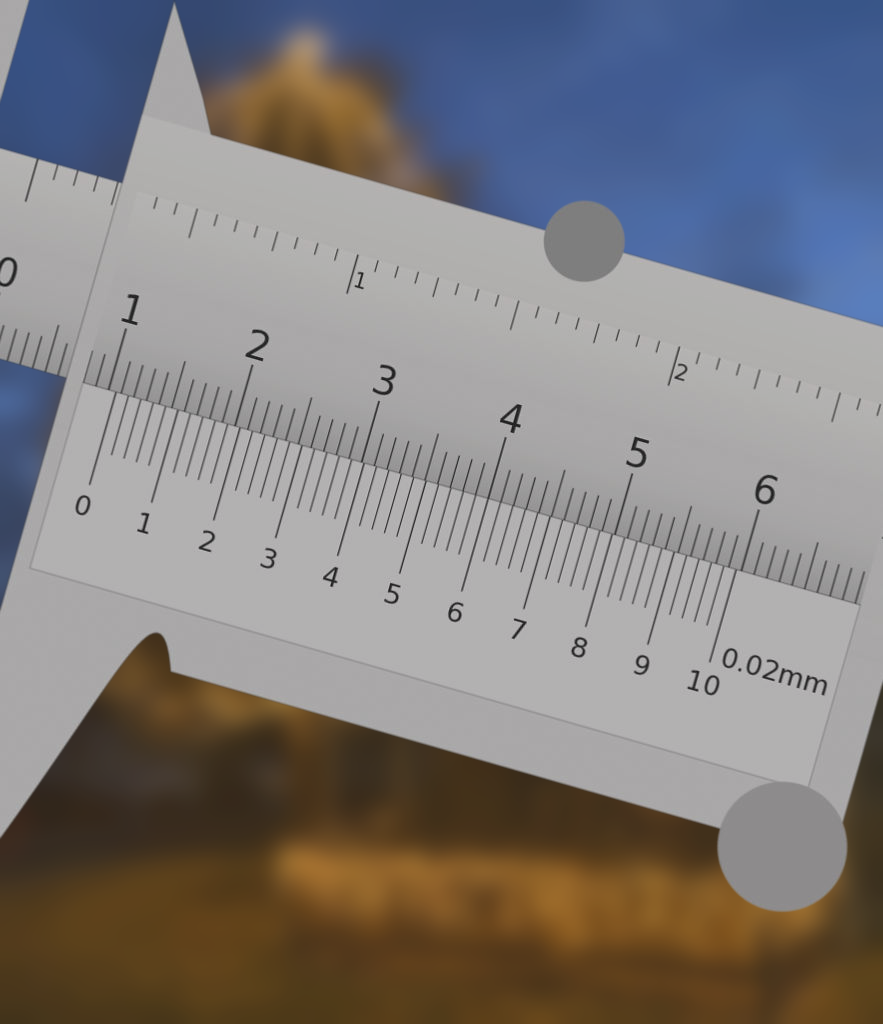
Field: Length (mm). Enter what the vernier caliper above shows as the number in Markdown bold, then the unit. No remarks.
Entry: **10.6** mm
